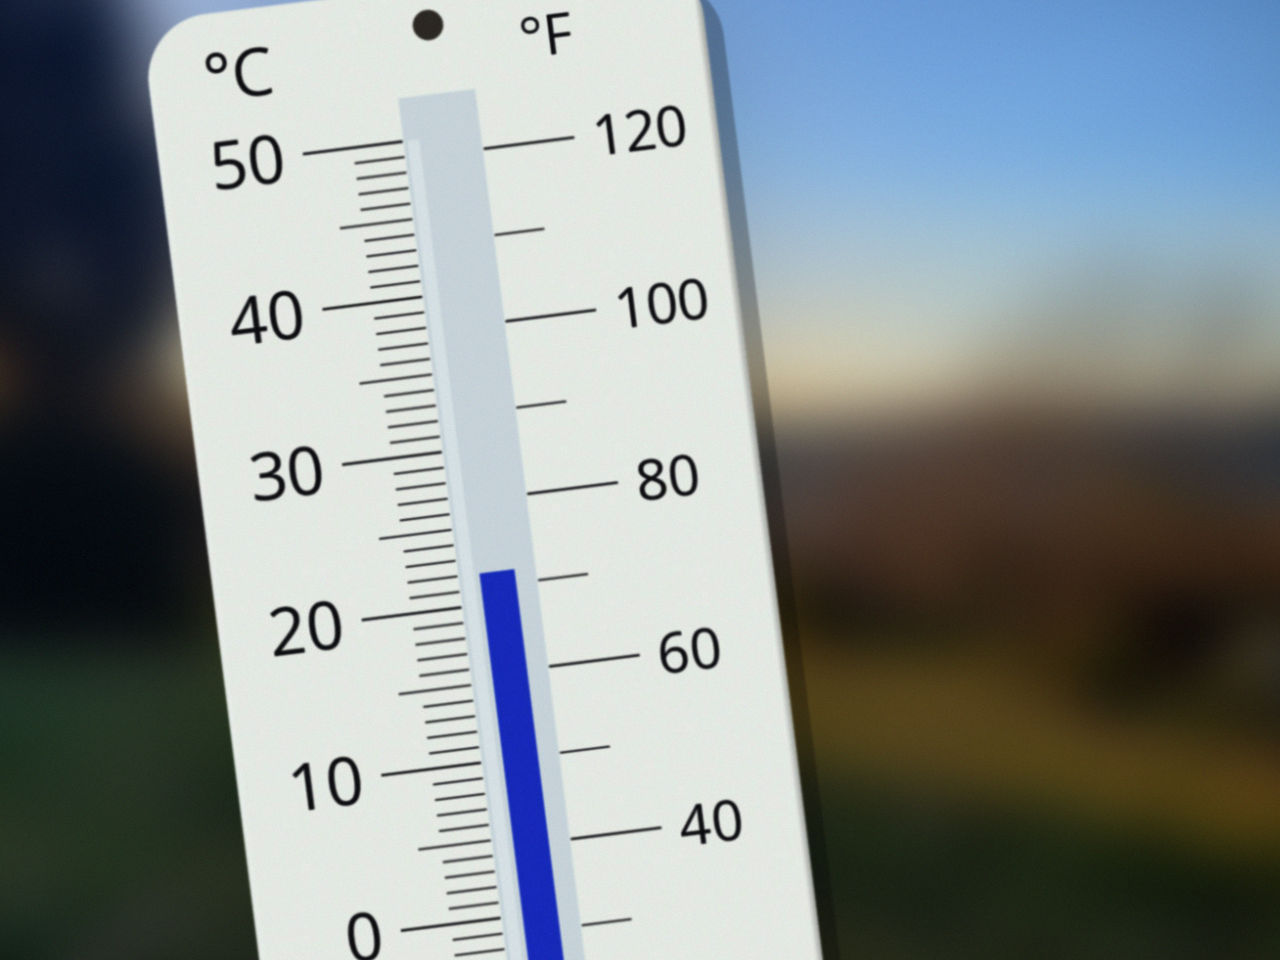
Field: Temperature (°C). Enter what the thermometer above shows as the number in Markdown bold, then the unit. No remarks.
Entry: **22** °C
